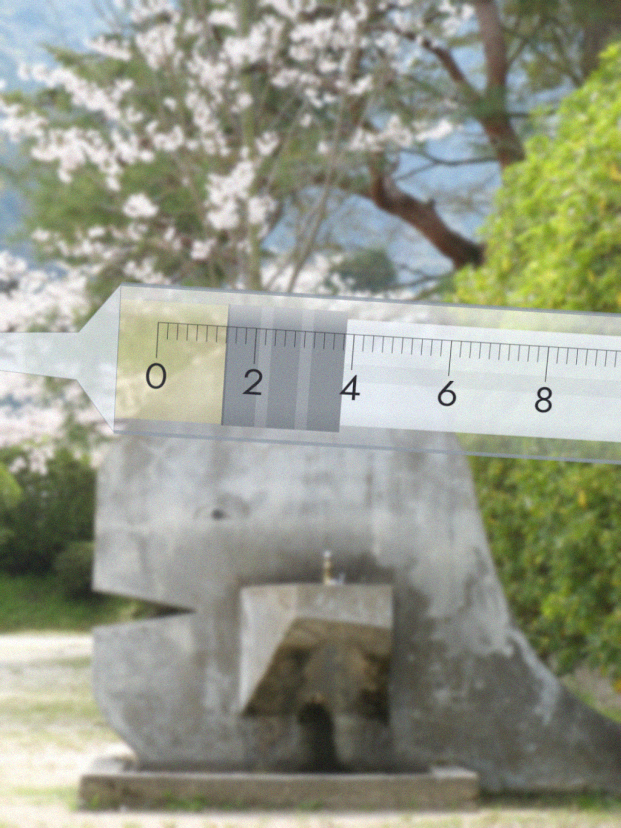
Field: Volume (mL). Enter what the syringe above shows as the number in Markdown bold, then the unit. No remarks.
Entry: **1.4** mL
